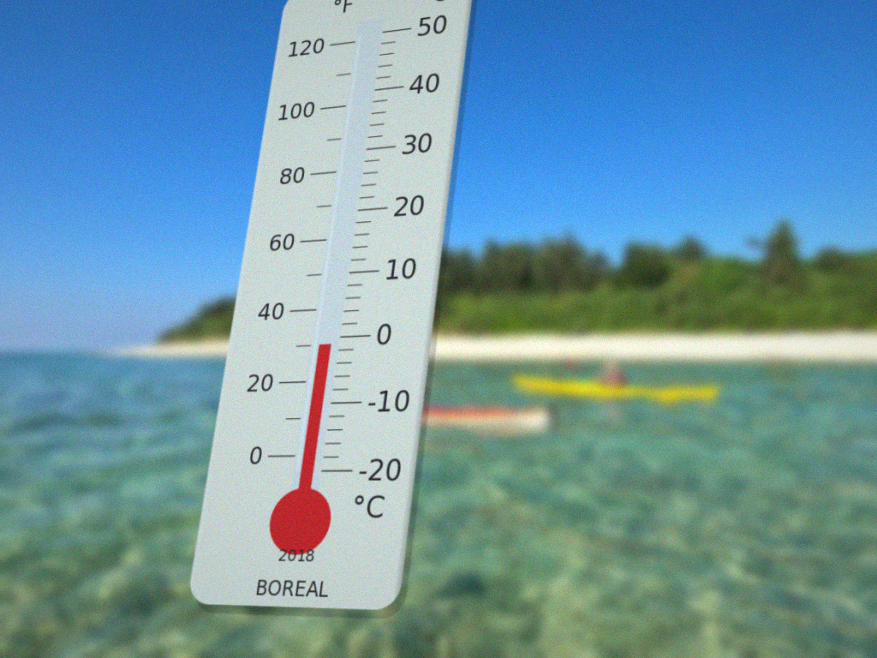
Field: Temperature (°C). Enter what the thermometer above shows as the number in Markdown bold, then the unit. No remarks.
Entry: **-1** °C
